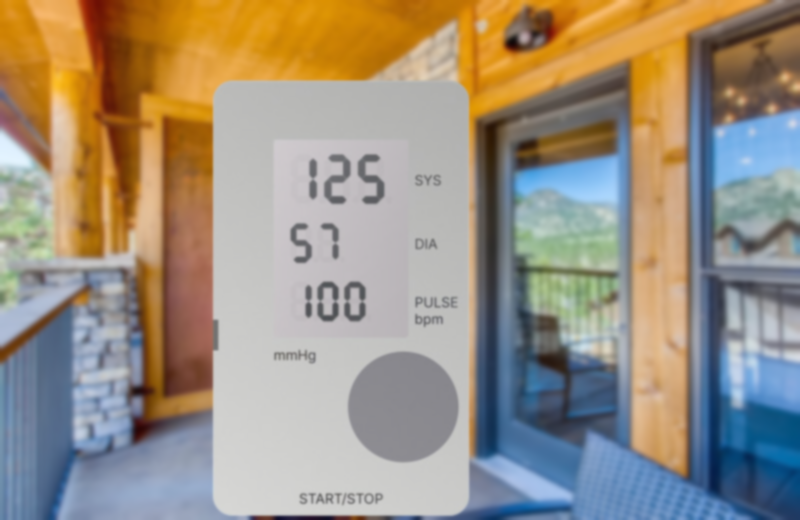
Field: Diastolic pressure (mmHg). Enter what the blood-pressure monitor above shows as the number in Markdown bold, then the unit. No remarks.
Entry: **57** mmHg
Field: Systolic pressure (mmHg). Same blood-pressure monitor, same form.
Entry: **125** mmHg
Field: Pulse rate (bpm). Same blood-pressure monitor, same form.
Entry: **100** bpm
